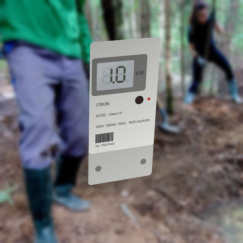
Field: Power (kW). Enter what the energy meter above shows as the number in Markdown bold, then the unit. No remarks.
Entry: **1.0** kW
